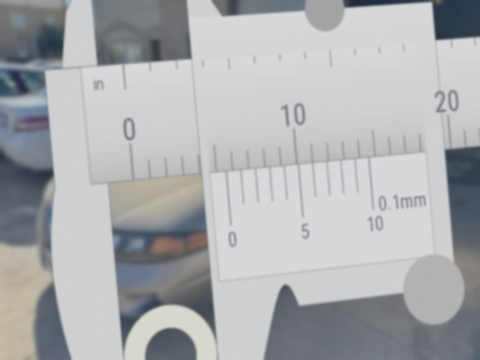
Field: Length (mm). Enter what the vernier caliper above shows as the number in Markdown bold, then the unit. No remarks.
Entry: **5.6** mm
